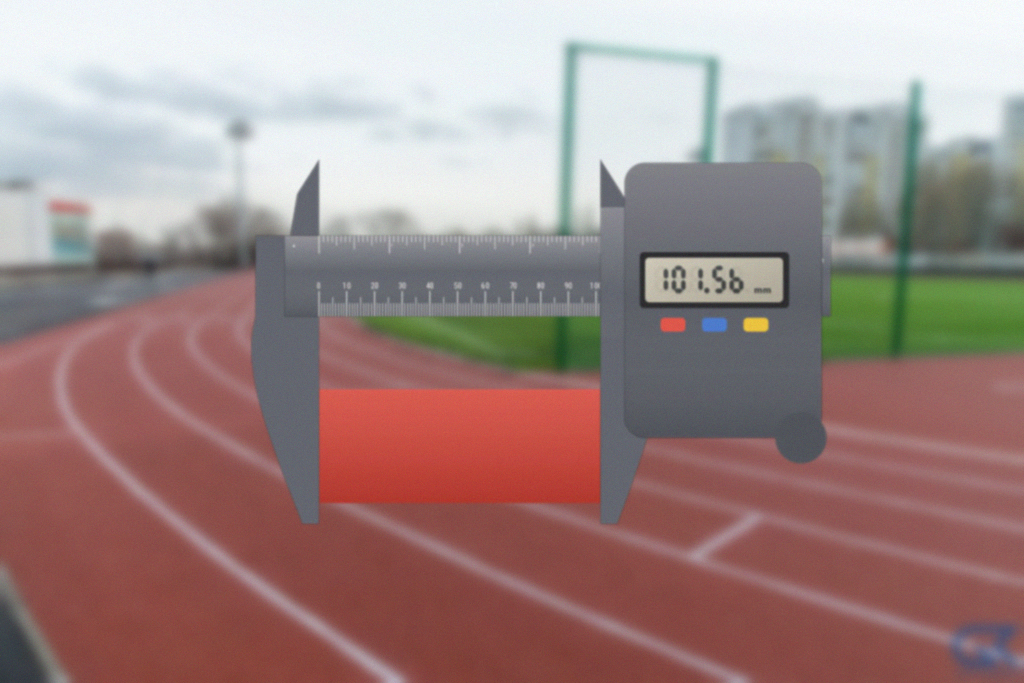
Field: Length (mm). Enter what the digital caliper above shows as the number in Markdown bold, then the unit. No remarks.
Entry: **101.56** mm
